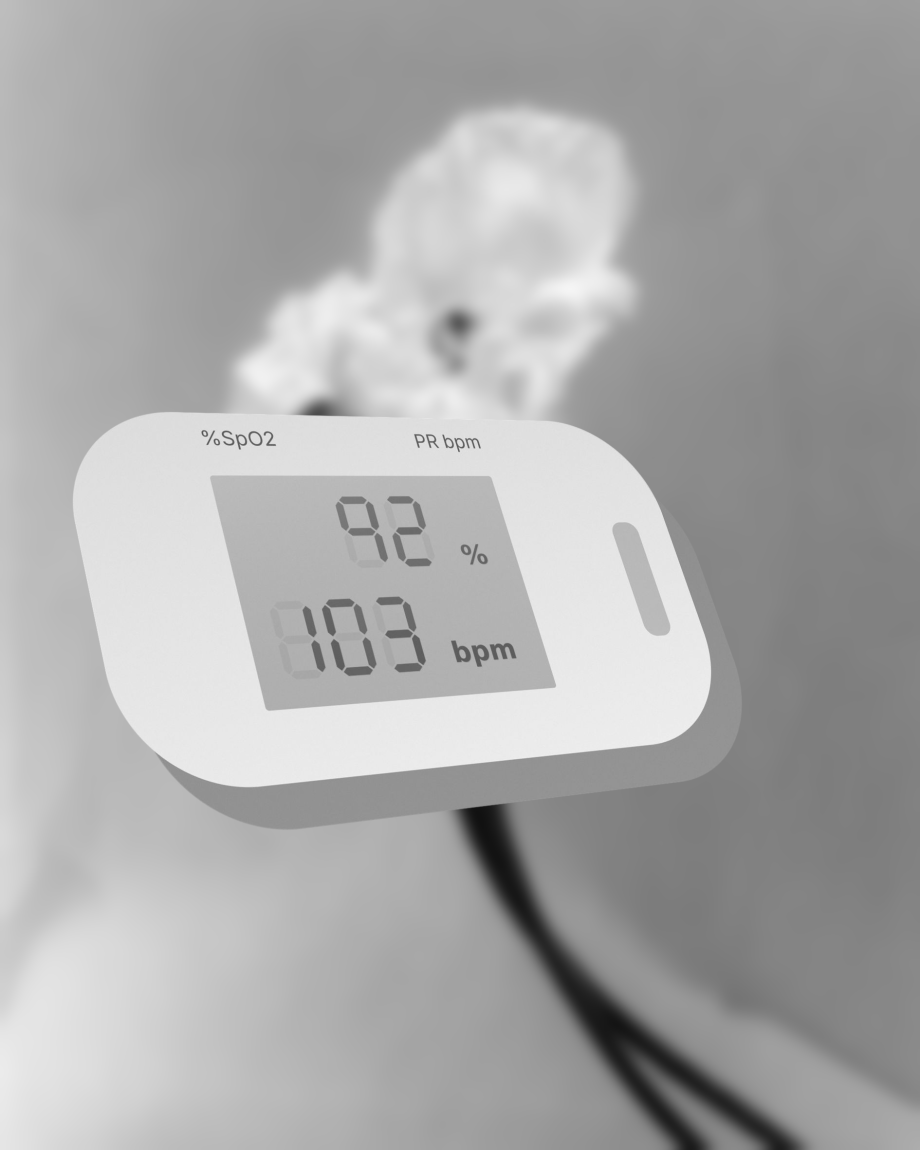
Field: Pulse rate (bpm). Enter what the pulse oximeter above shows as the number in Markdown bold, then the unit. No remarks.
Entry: **103** bpm
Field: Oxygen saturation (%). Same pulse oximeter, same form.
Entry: **92** %
